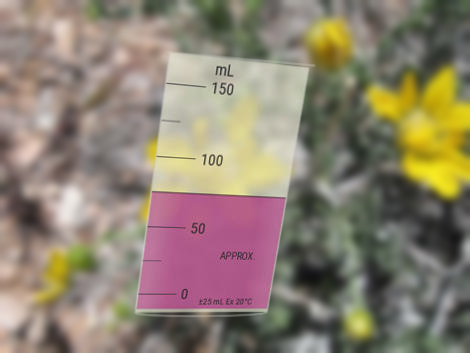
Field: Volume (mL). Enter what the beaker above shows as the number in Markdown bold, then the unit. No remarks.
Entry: **75** mL
